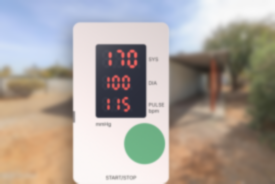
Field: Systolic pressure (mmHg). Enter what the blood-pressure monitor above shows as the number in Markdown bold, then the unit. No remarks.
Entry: **170** mmHg
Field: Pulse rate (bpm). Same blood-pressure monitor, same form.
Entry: **115** bpm
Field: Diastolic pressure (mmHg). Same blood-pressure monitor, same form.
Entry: **100** mmHg
